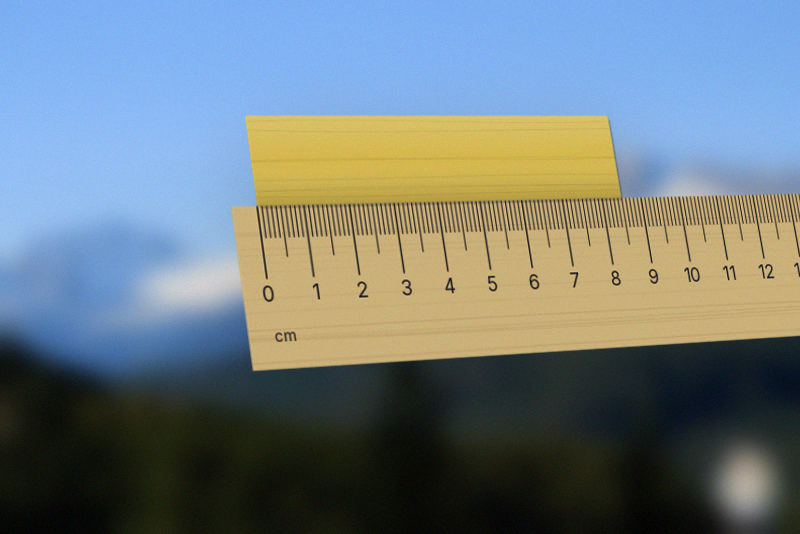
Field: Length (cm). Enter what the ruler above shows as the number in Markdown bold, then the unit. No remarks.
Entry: **8.5** cm
